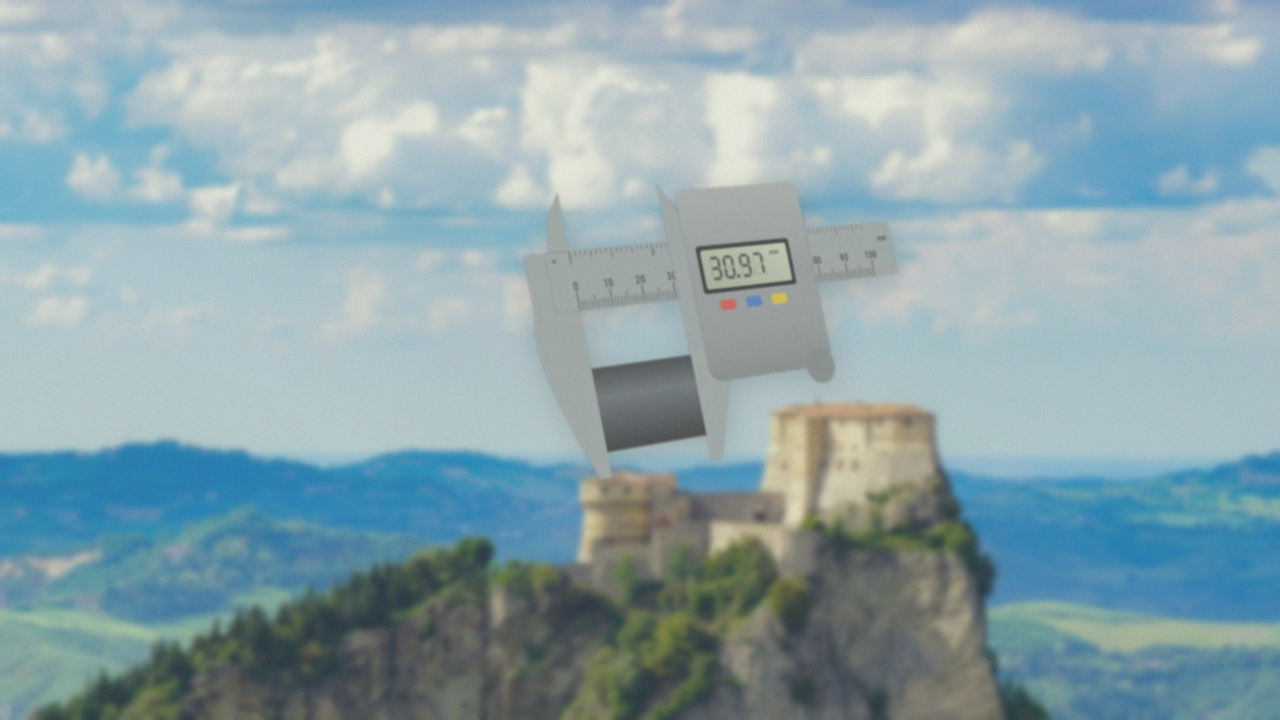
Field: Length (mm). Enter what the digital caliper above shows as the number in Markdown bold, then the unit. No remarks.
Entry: **30.97** mm
